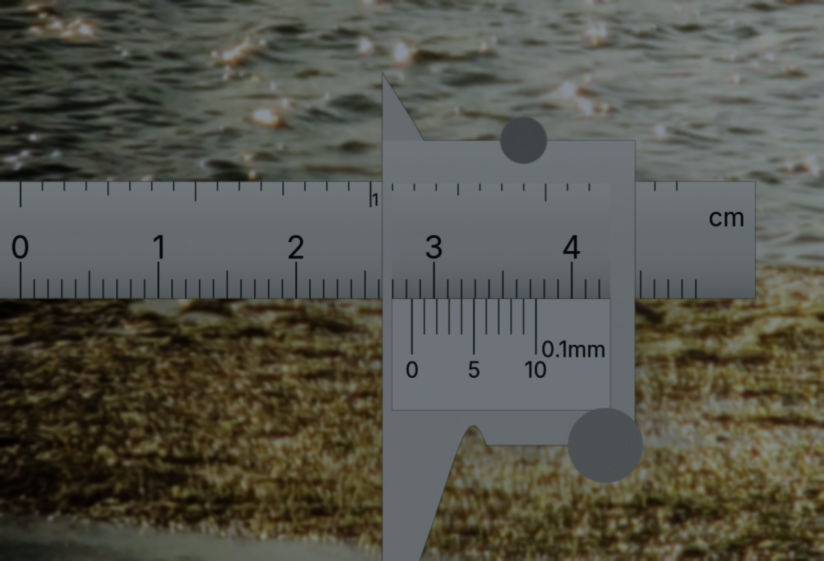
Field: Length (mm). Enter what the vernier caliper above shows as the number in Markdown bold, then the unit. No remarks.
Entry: **28.4** mm
